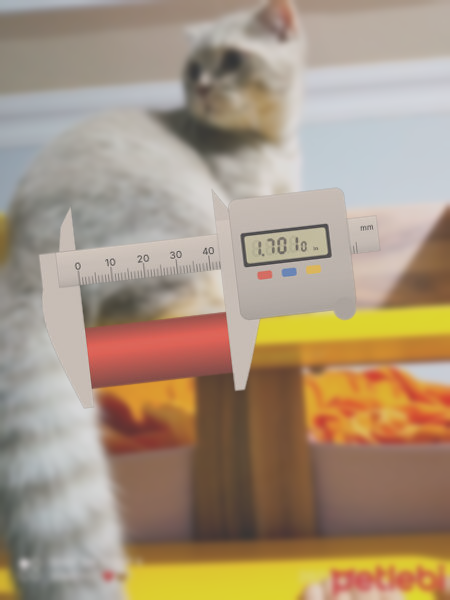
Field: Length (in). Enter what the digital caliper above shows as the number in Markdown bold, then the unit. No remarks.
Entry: **1.7010** in
